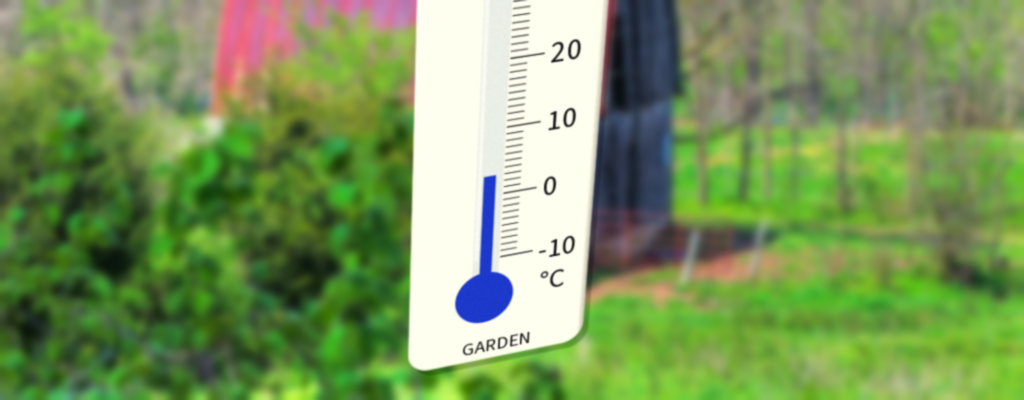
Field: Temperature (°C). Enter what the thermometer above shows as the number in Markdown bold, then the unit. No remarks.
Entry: **3** °C
